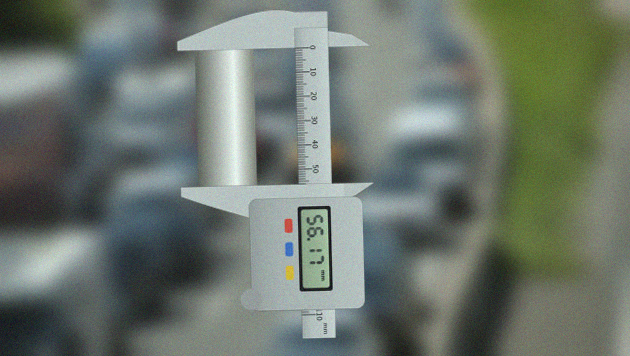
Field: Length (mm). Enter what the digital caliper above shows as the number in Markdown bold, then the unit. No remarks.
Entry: **56.17** mm
